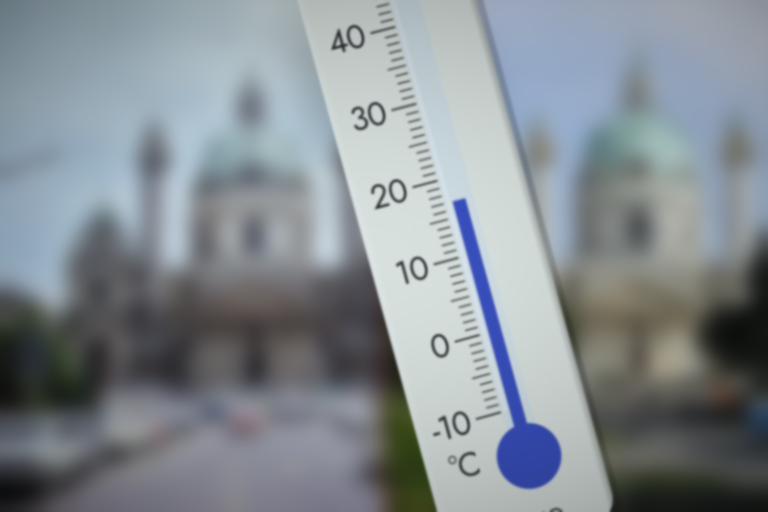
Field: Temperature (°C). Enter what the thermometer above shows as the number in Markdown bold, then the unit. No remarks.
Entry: **17** °C
